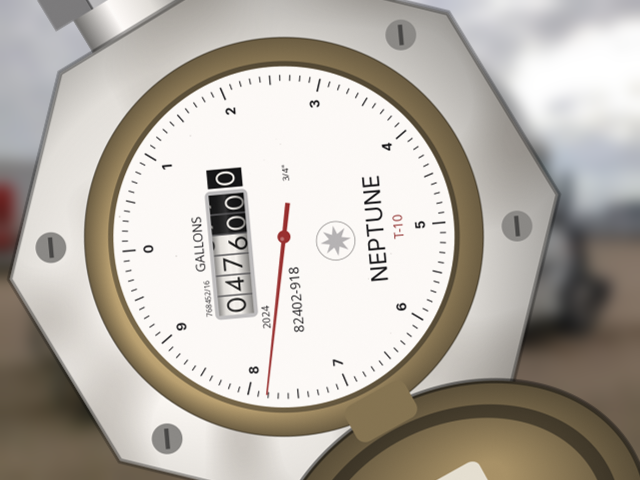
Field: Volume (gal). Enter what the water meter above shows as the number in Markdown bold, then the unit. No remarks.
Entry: **475997.8** gal
